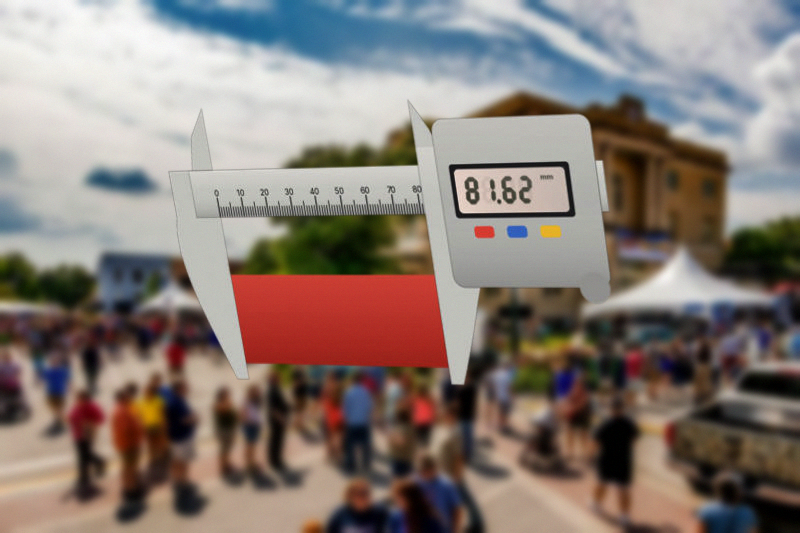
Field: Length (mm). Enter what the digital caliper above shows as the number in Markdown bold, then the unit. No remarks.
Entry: **81.62** mm
